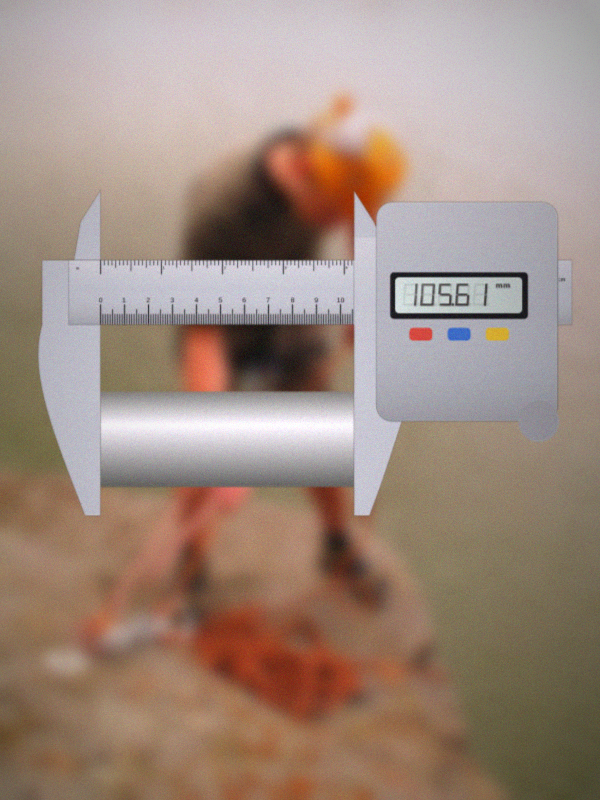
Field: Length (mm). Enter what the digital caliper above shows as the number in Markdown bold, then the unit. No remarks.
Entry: **105.61** mm
